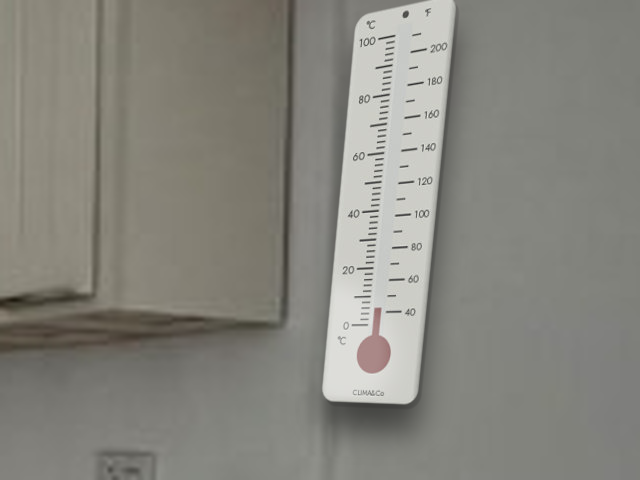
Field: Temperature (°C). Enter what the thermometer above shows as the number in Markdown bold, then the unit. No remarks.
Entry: **6** °C
